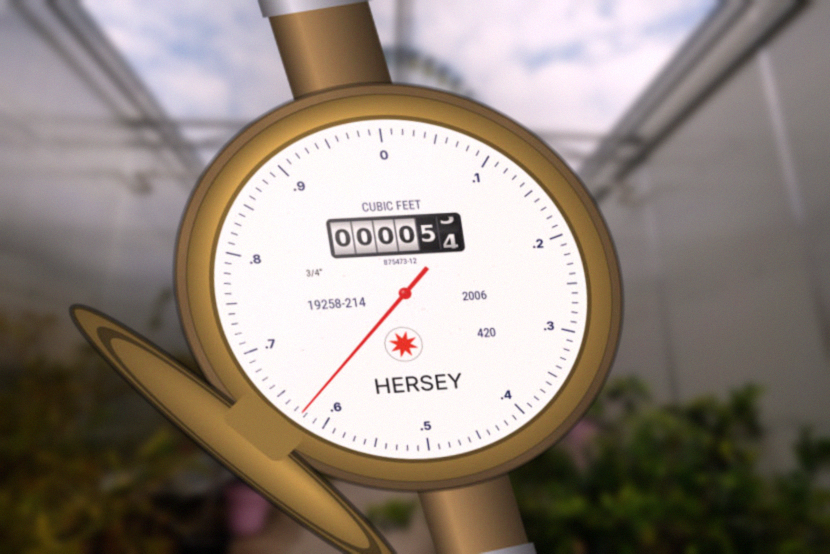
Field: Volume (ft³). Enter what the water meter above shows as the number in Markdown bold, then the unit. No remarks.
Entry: **53.62** ft³
